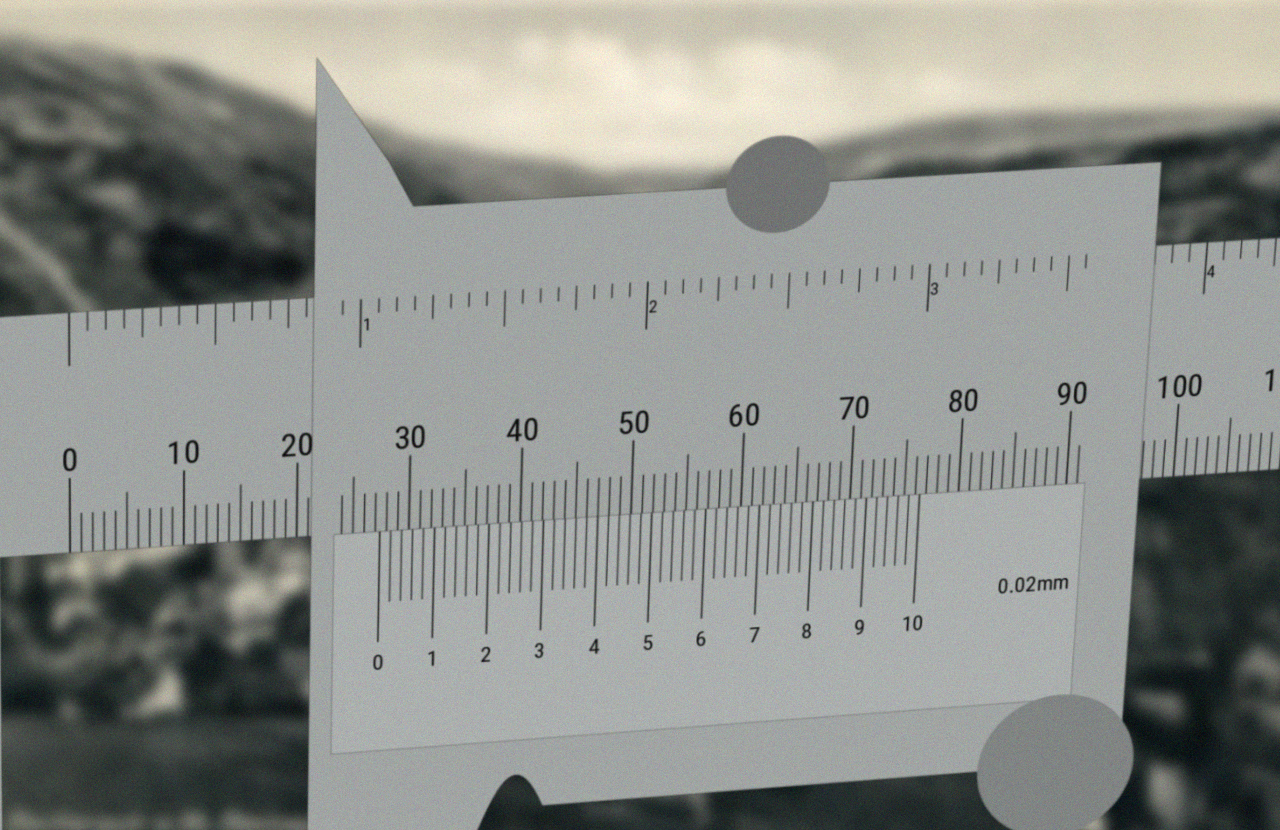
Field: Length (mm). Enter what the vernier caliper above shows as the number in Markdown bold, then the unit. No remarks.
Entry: **27.4** mm
